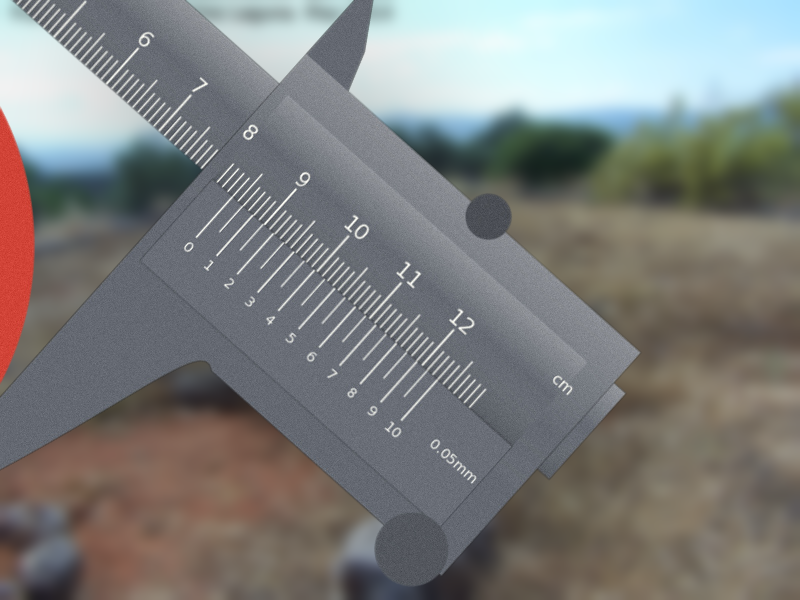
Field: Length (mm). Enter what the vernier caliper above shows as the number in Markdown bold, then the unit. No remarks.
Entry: **84.0** mm
